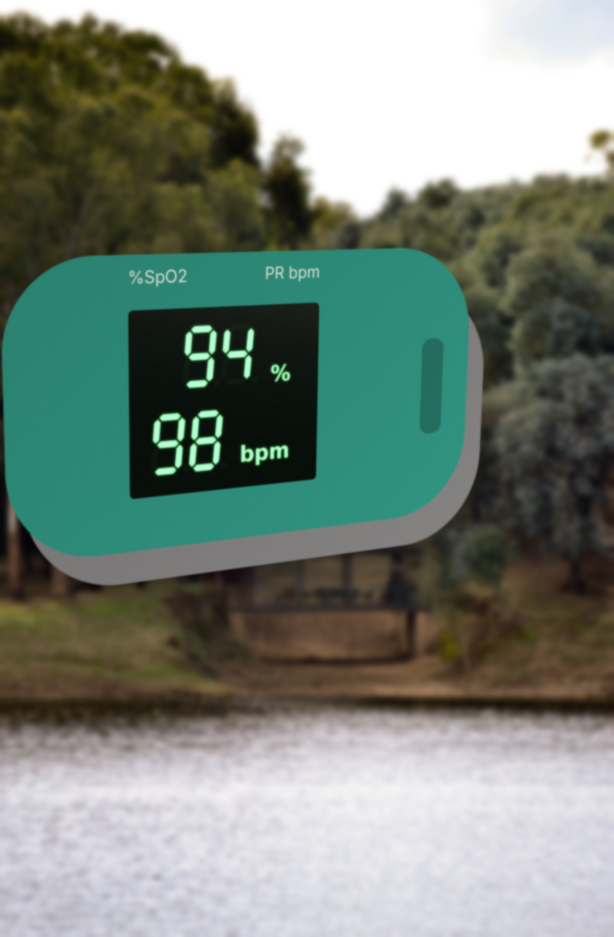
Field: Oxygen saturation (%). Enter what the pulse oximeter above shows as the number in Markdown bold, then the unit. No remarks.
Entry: **94** %
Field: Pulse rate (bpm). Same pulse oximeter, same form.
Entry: **98** bpm
